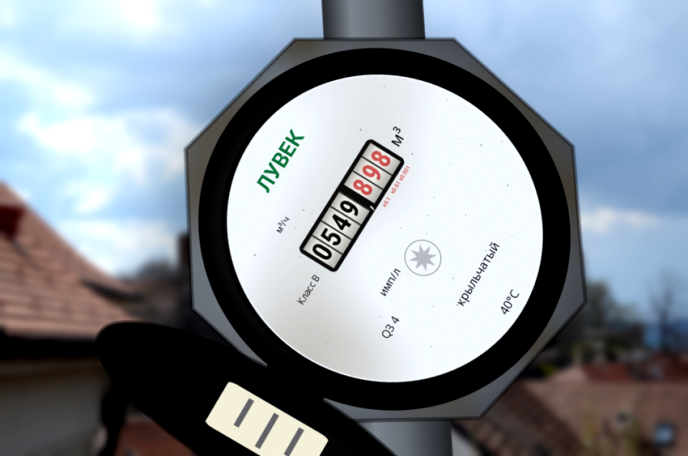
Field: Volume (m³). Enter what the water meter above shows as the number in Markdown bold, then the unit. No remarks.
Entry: **549.898** m³
